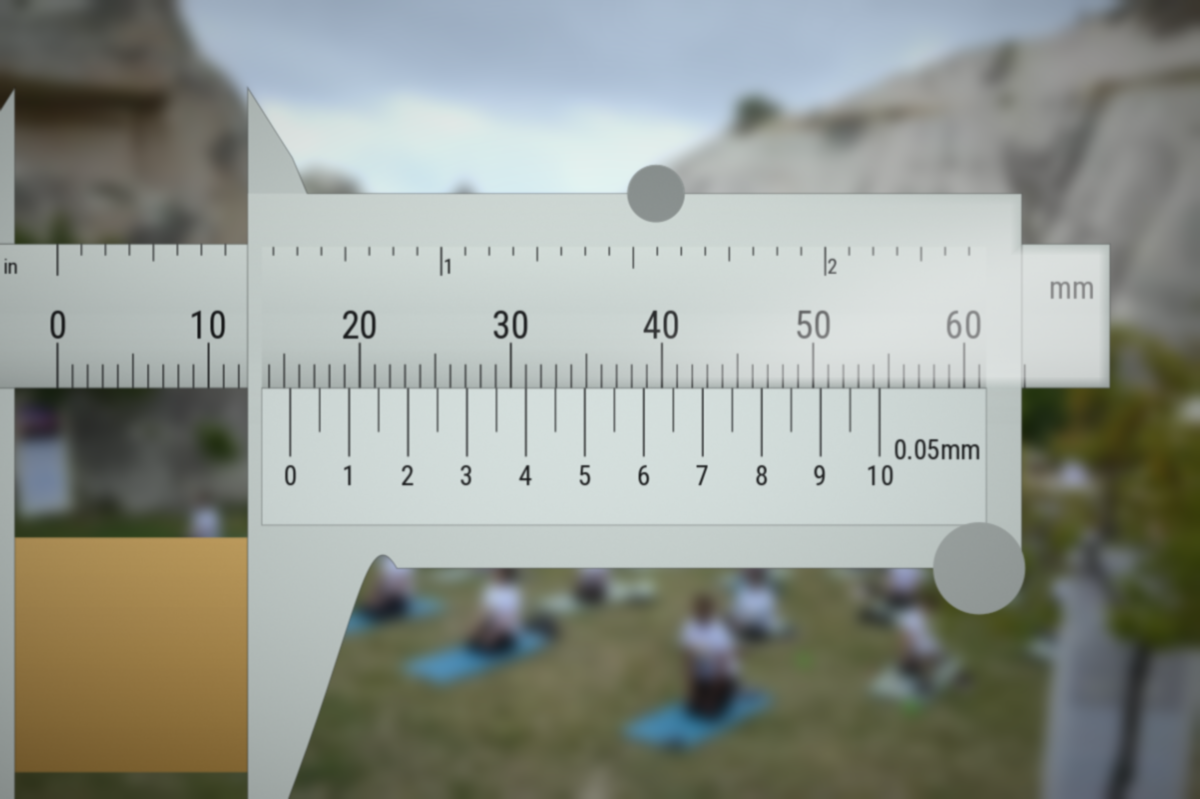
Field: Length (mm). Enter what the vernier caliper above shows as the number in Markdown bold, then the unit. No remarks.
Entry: **15.4** mm
